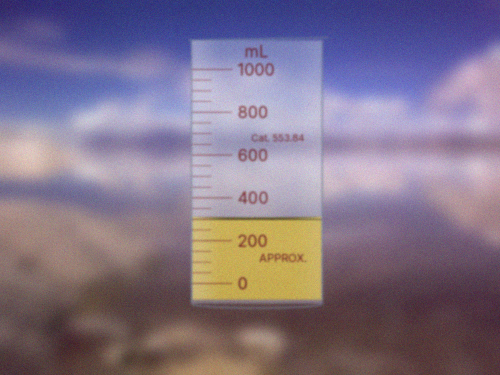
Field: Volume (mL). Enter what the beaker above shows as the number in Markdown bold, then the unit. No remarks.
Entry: **300** mL
